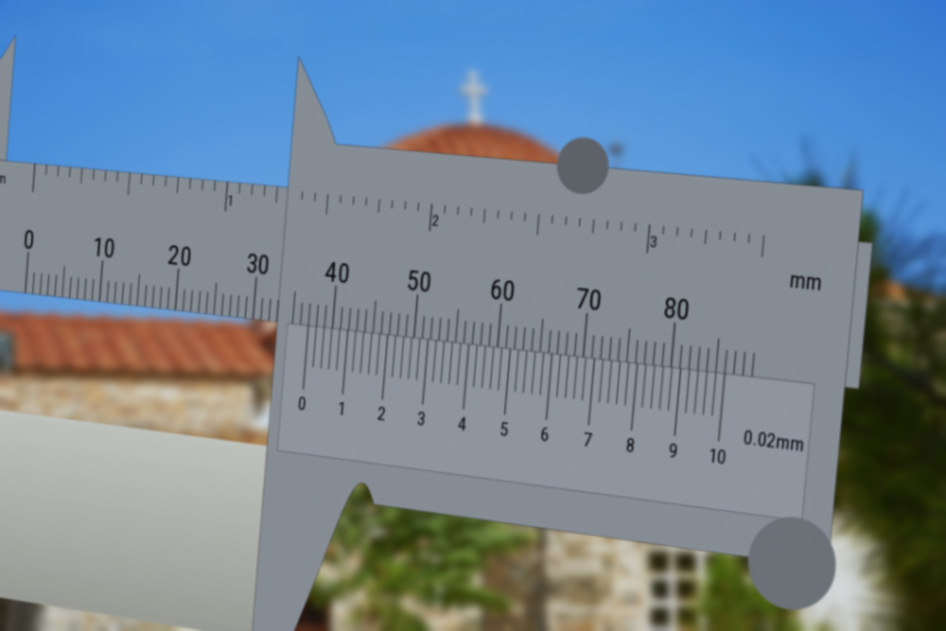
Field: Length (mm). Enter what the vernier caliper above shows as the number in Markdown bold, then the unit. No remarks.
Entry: **37.0** mm
